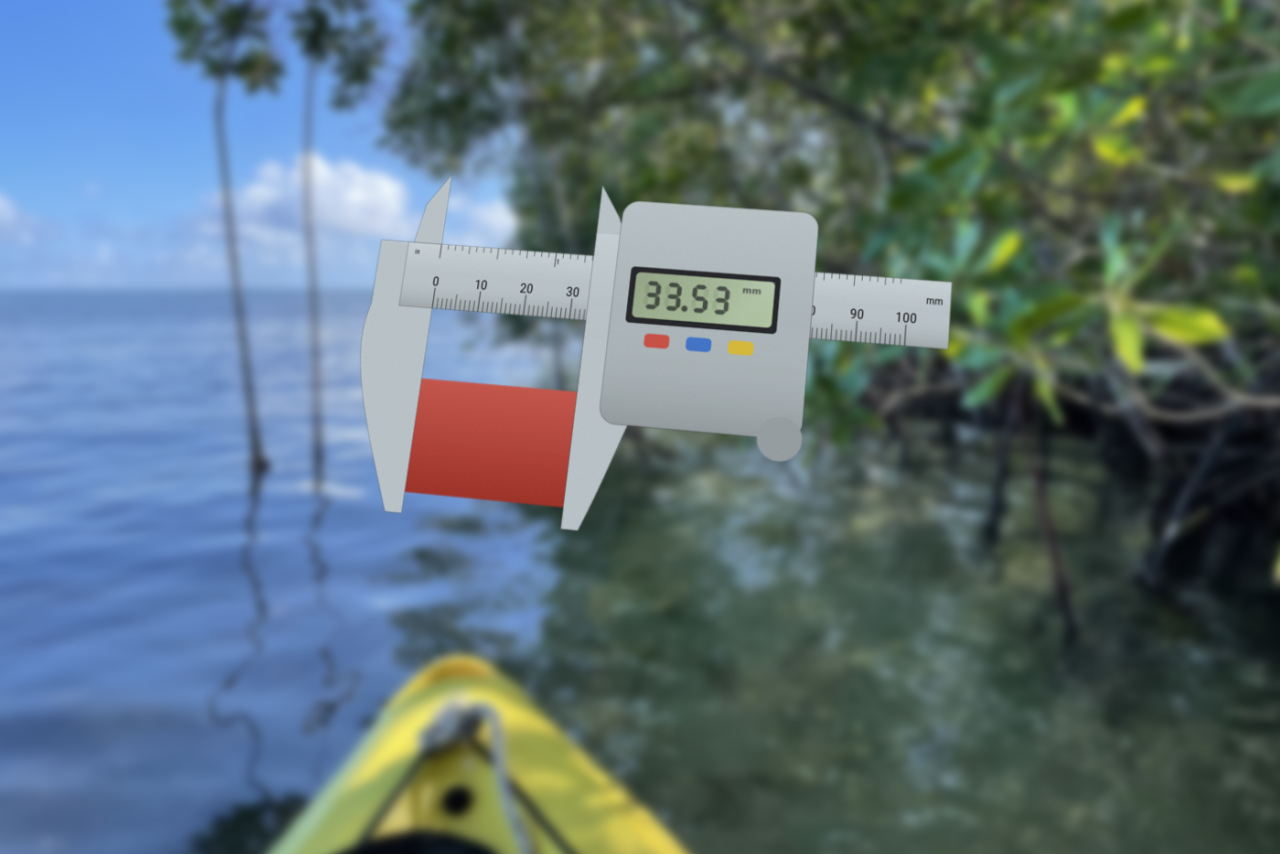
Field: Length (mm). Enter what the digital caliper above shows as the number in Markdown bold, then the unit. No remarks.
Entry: **33.53** mm
